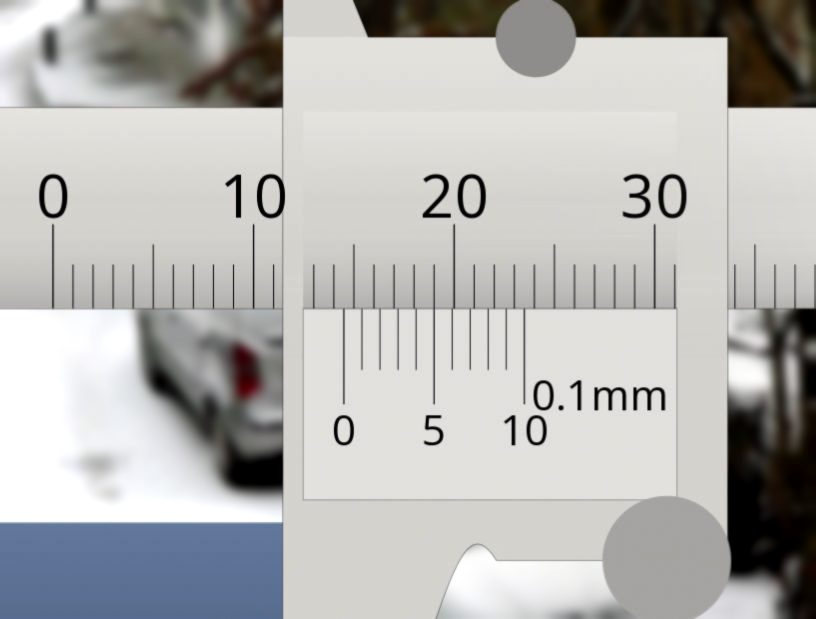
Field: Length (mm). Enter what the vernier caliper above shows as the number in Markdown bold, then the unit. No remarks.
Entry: **14.5** mm
